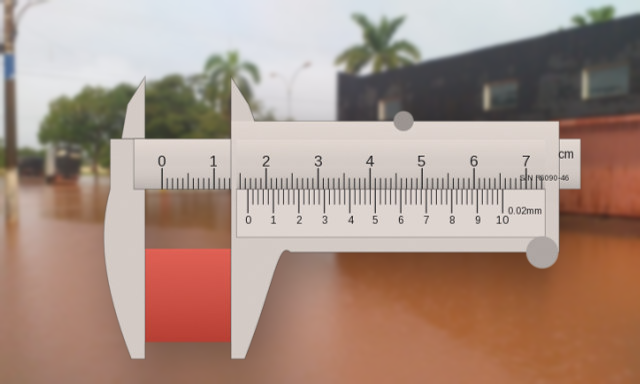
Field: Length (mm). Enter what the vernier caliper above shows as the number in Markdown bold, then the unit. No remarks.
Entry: **16.5** mm
